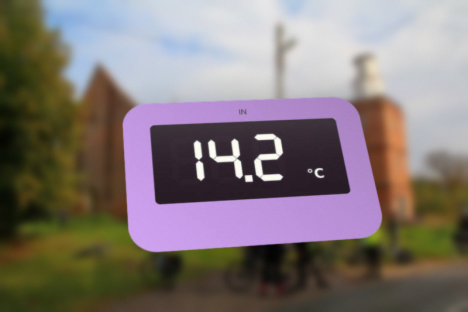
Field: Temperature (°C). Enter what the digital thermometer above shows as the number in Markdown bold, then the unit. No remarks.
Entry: **14.2** °C
